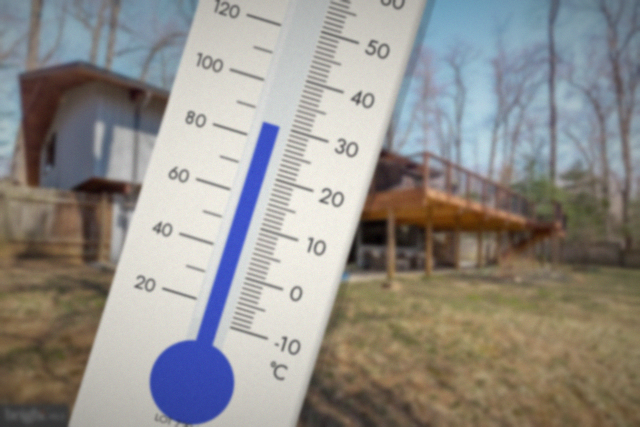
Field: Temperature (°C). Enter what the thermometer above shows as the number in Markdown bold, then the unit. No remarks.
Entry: **30** °C
